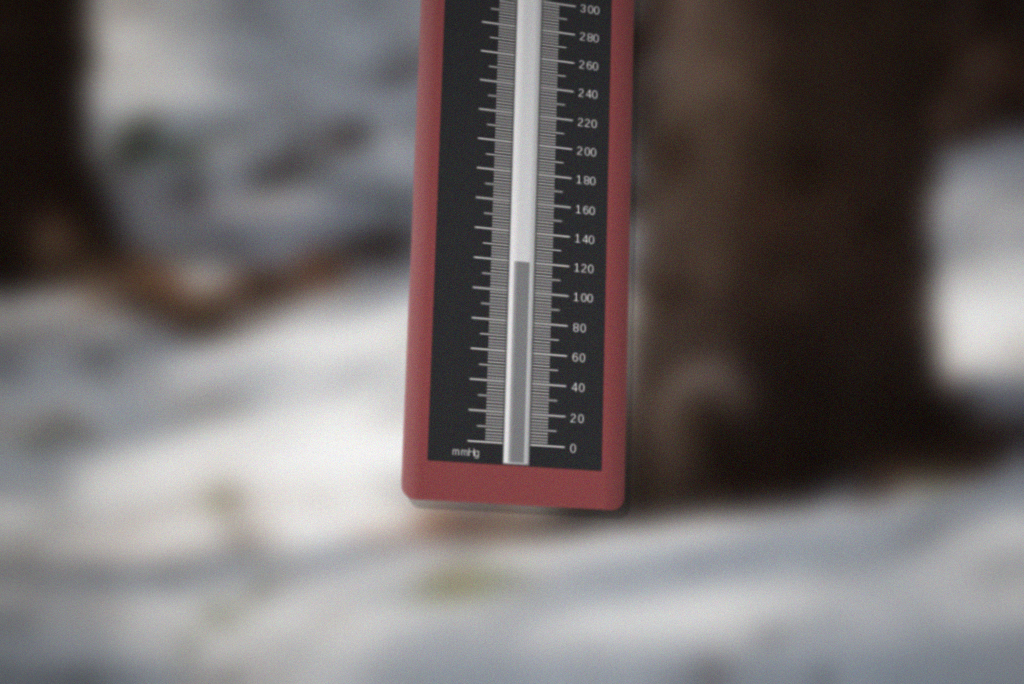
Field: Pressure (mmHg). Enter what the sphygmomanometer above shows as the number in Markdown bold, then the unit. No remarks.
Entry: **120** mmHg
